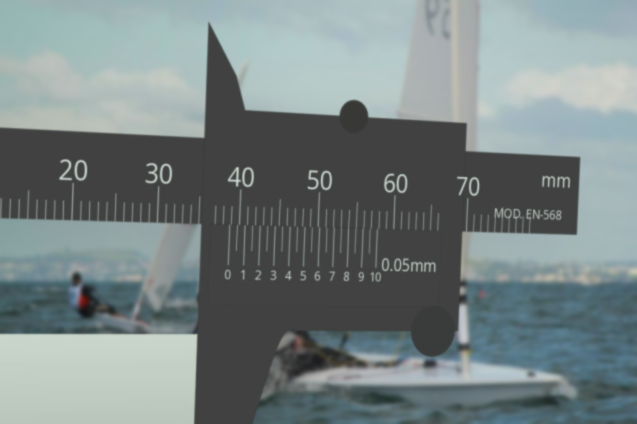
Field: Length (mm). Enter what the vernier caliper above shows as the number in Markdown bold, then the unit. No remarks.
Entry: **38.8** mm
